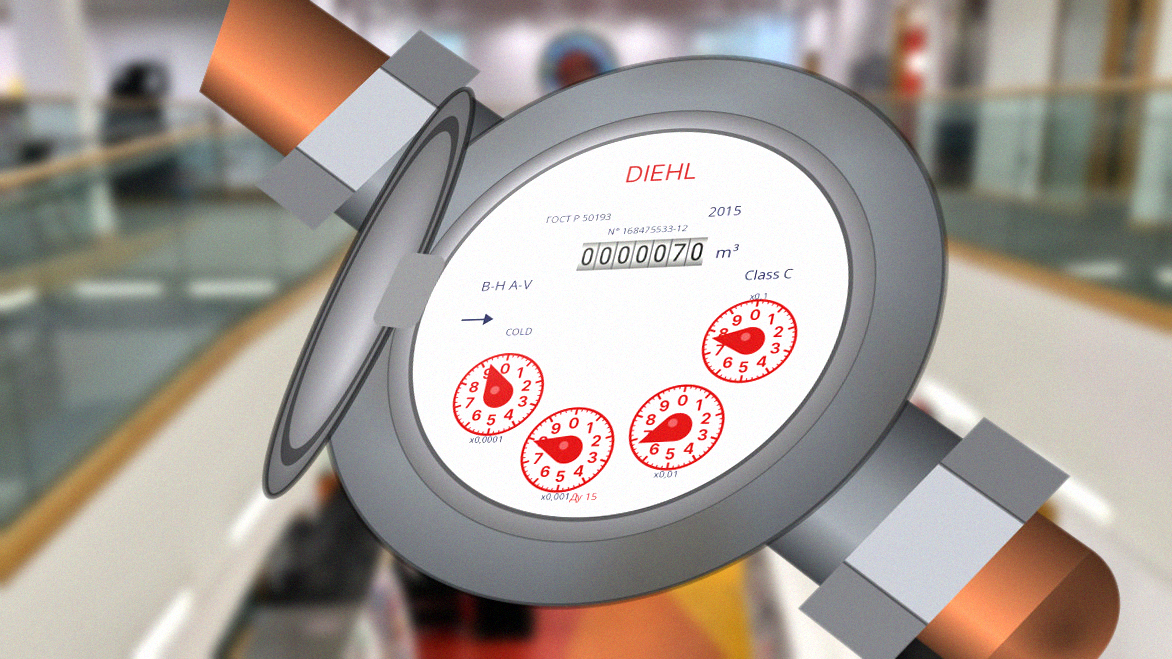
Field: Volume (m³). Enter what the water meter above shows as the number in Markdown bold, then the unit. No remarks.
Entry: **70.7679** m³
